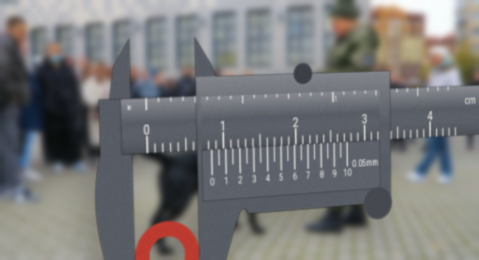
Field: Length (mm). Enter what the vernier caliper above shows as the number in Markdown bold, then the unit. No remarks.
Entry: **8.4** mm
